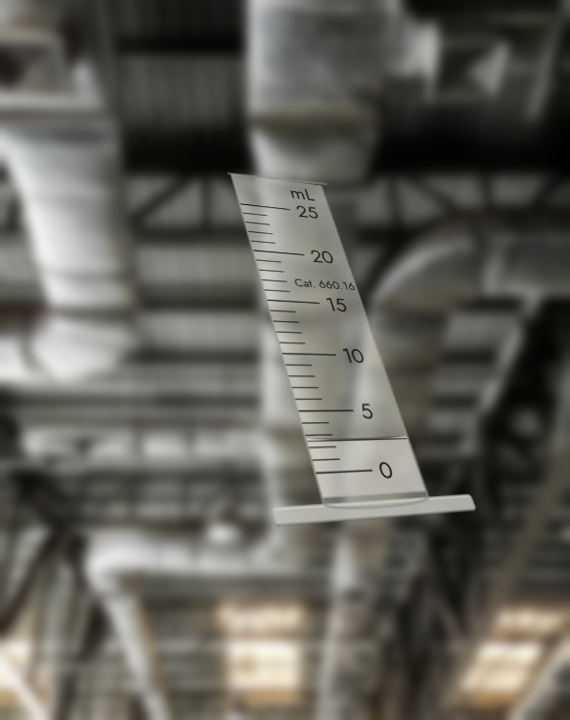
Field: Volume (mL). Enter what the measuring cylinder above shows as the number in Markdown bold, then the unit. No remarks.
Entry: **2.5** mL
